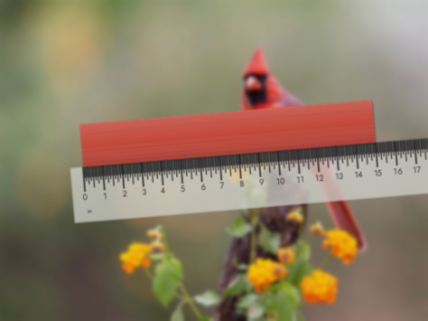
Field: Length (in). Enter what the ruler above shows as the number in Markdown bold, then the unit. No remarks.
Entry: **15** in
